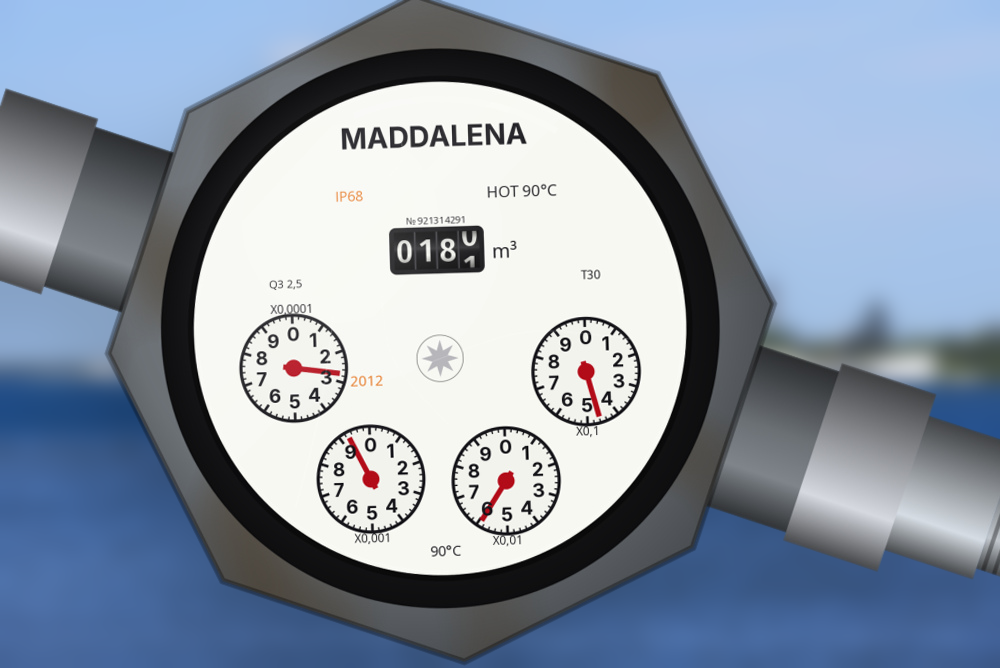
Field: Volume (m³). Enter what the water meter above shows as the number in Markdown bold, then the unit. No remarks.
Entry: **180.4592** m³
